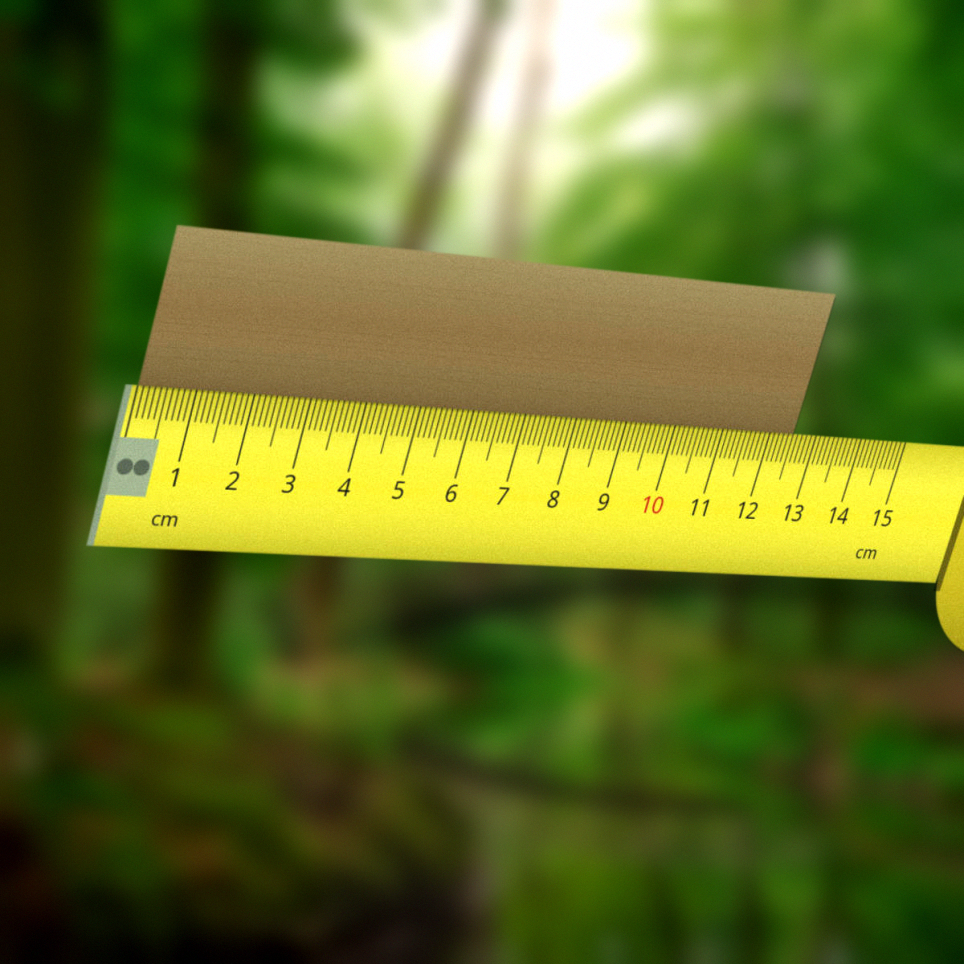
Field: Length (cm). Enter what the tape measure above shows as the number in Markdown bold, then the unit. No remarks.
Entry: **12.5** cm
